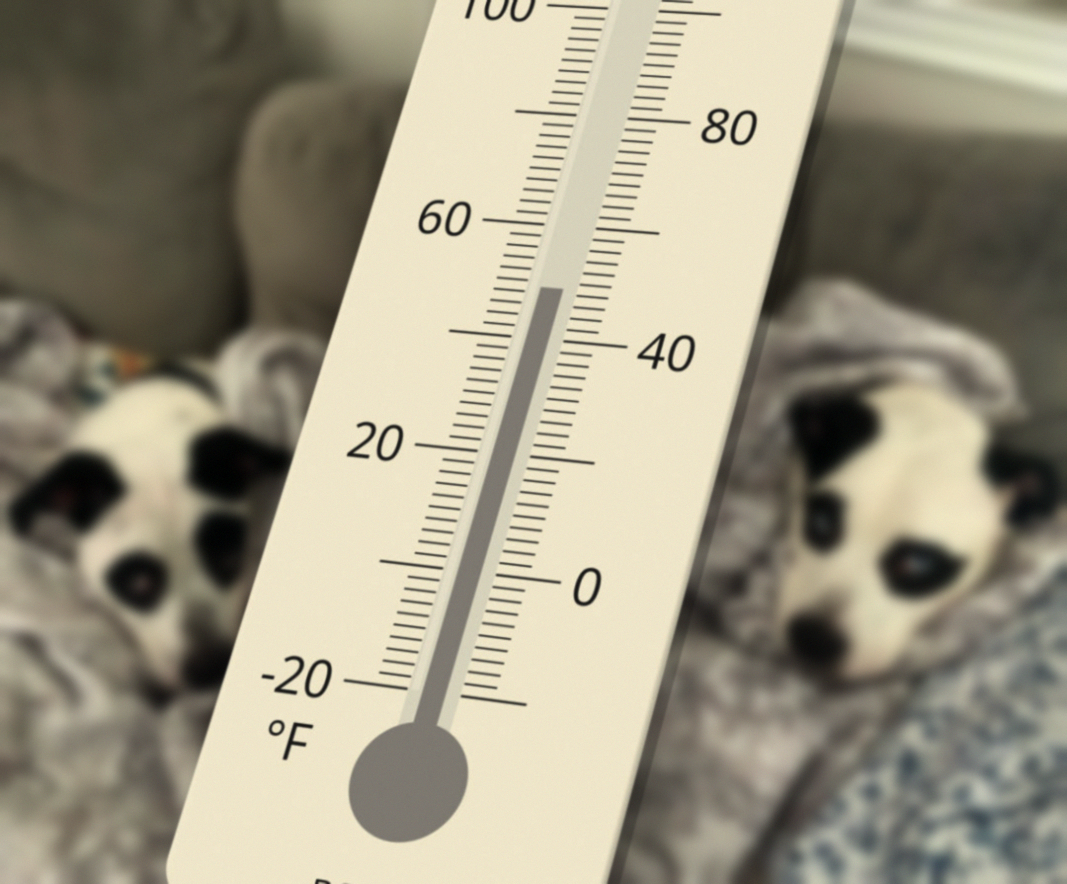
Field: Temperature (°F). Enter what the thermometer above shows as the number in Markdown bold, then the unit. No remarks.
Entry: **49** °F
